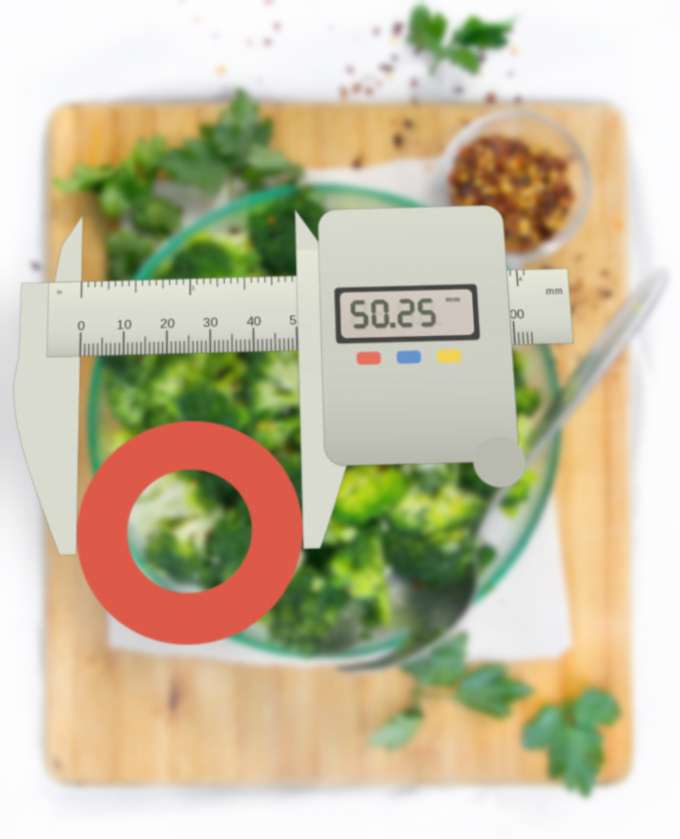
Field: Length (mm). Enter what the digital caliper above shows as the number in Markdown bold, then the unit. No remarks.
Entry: **50.25** mm
